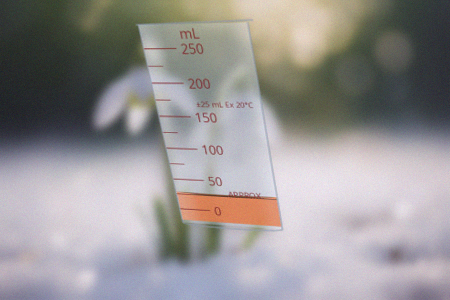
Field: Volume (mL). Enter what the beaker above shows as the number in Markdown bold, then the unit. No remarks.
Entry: **25** mL
